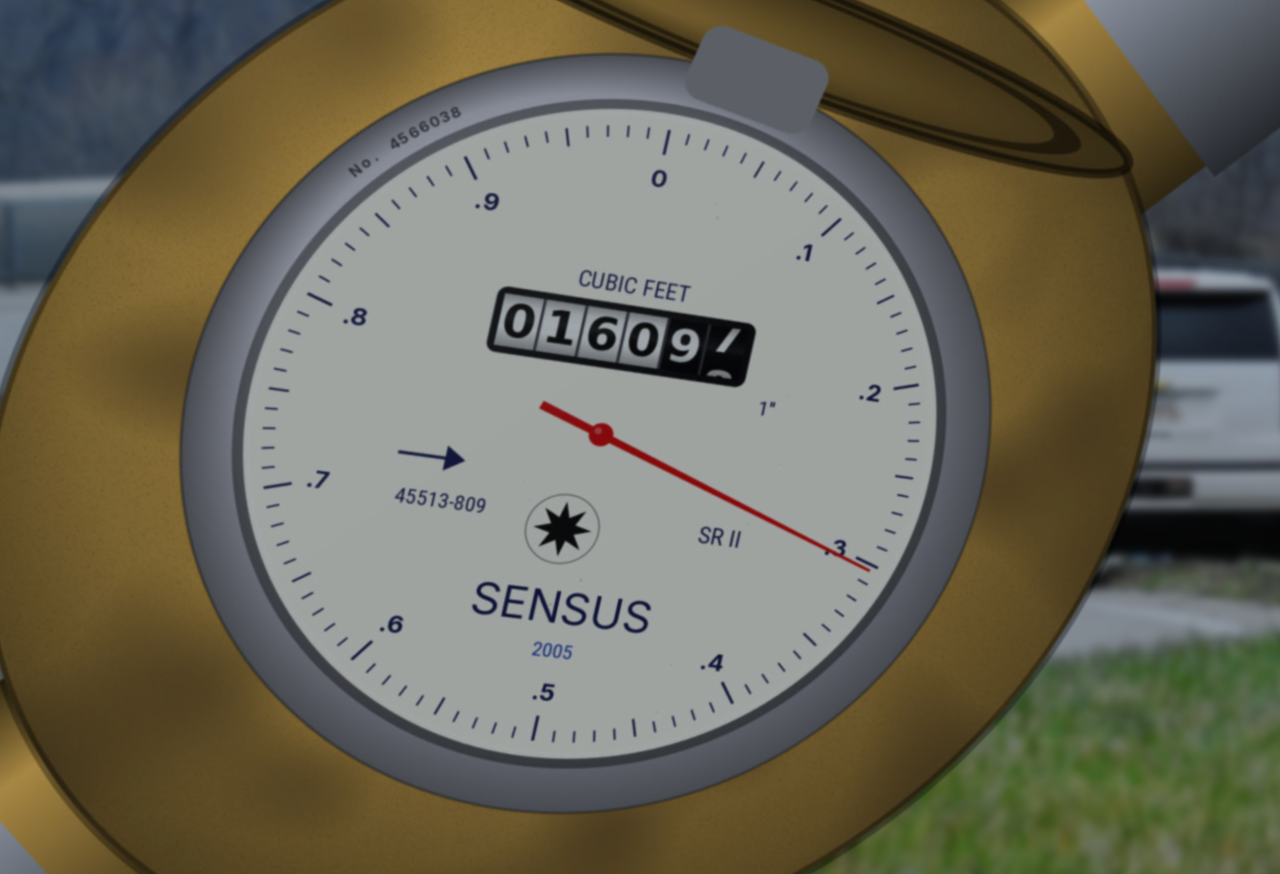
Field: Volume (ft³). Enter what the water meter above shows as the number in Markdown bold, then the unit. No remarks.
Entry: **16097.30** ft³
